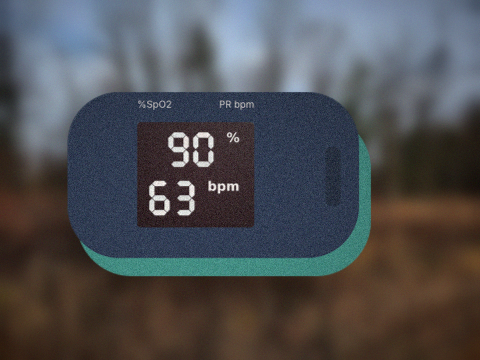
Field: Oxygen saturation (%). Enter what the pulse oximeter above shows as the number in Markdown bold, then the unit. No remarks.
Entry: **90** %
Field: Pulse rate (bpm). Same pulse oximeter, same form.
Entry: **63** bpm
